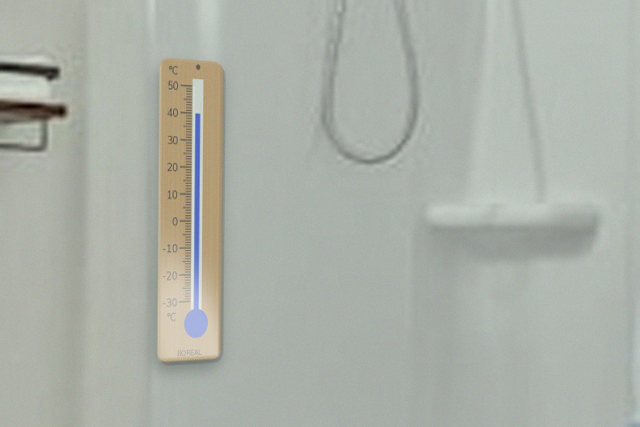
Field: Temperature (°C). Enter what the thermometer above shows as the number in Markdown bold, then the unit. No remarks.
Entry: **40** °C
